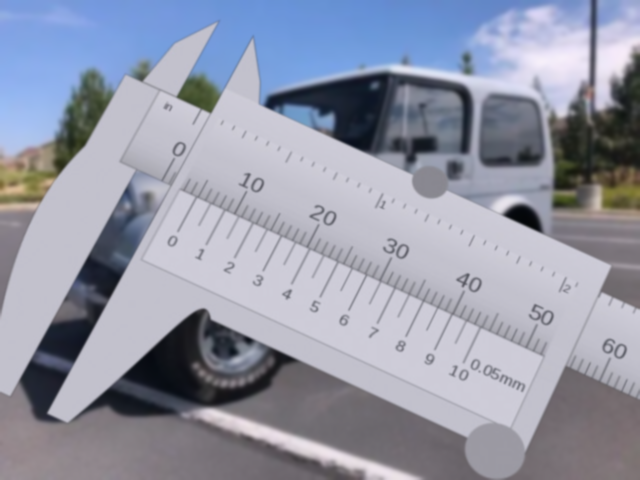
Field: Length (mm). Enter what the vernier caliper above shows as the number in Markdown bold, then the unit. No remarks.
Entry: **4.8** mm
